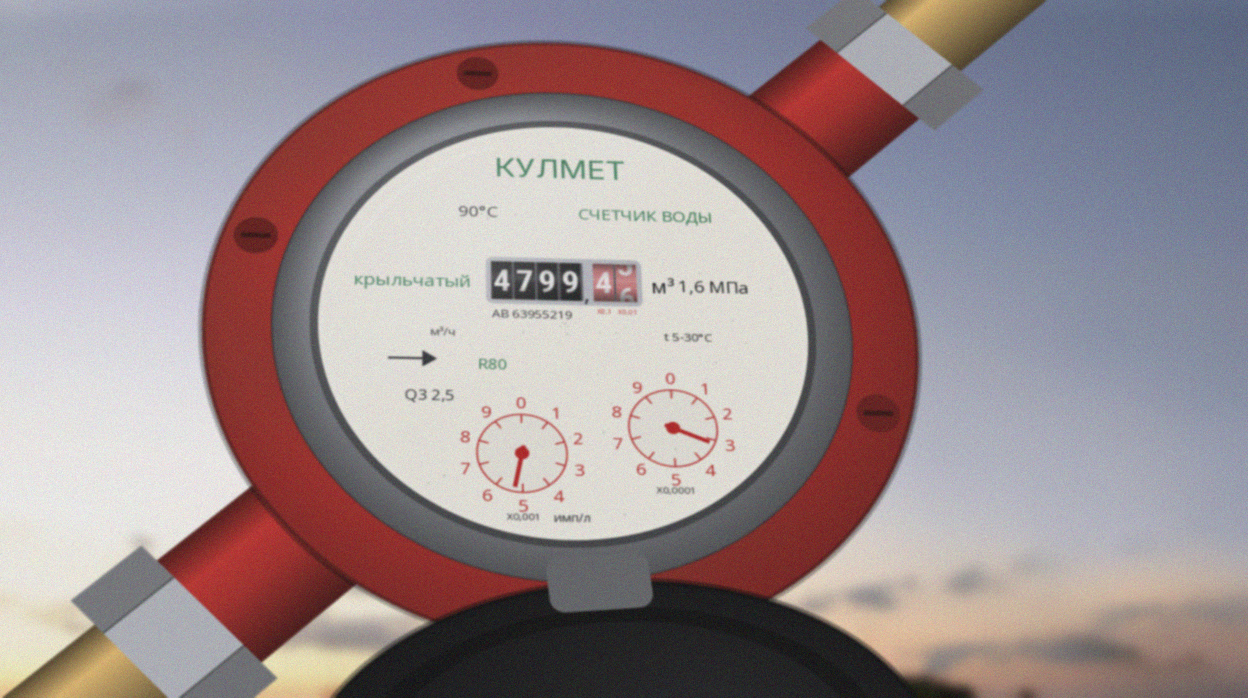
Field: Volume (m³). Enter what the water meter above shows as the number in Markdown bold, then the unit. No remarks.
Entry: **4799.4553** m³
